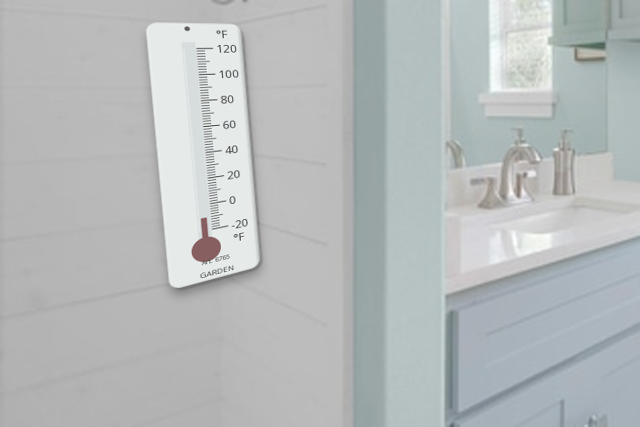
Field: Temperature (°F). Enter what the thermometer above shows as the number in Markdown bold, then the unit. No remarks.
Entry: **-10** °F
